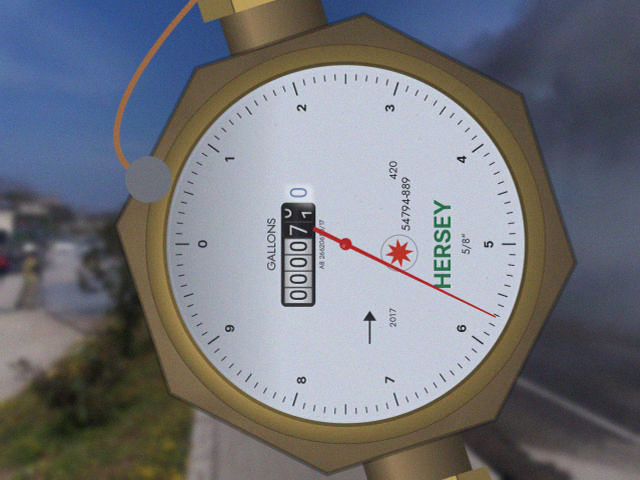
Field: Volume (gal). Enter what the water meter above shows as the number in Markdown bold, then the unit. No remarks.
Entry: **705.7** gal
